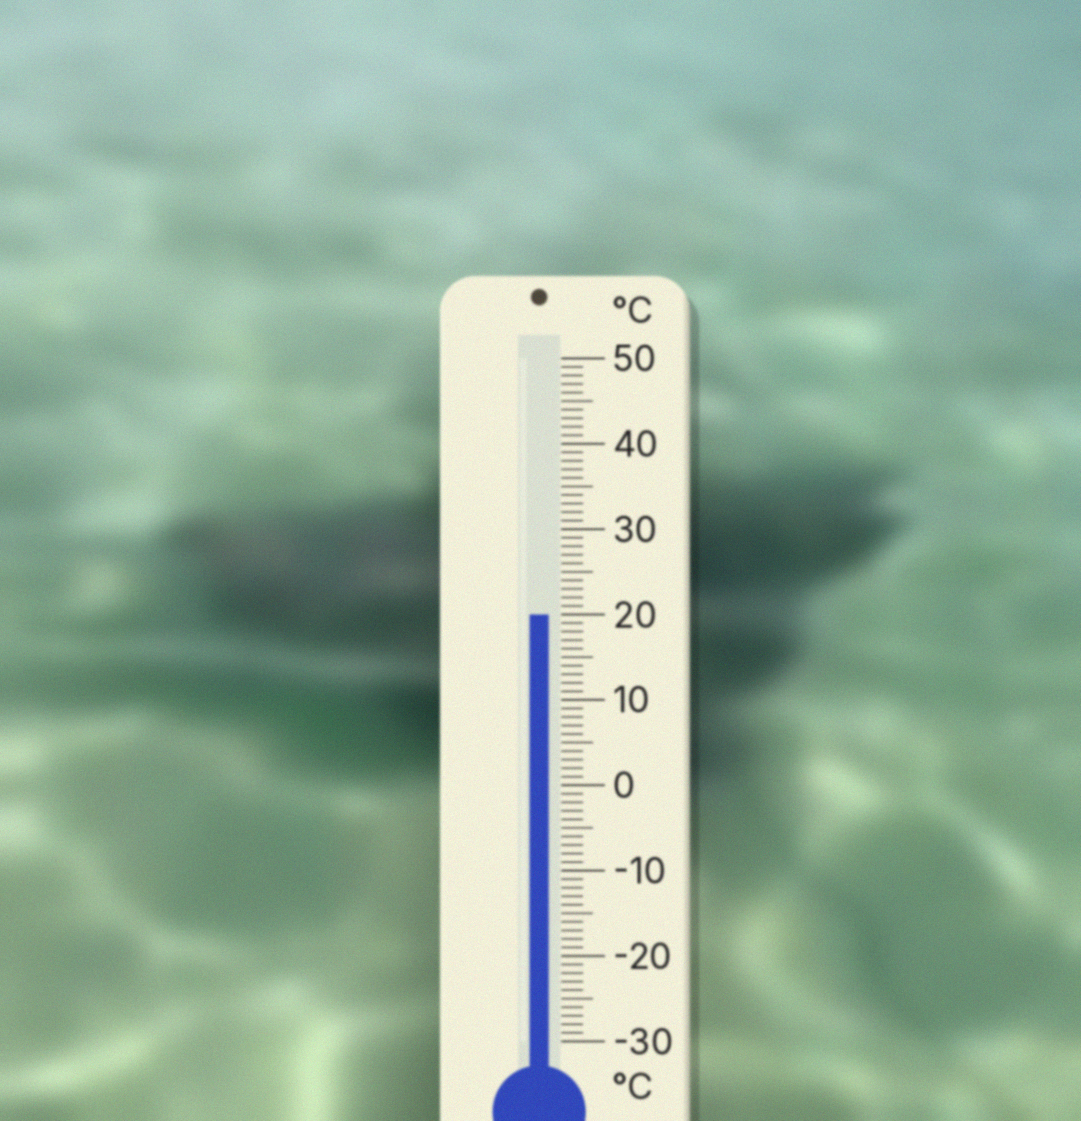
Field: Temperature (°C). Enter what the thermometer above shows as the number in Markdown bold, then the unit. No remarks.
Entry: **20** °C
